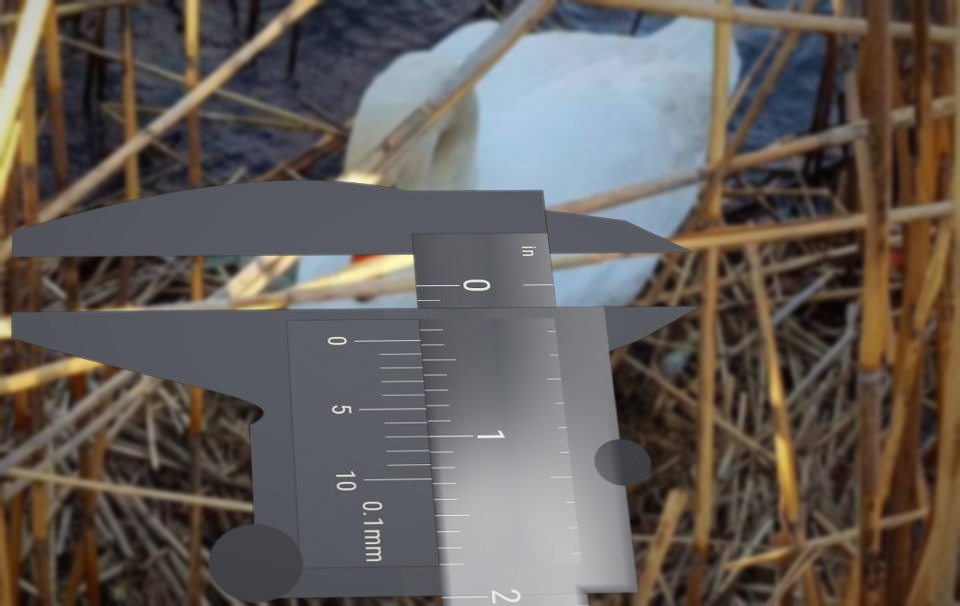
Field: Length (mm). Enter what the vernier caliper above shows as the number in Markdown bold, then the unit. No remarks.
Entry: **3.7** mm
